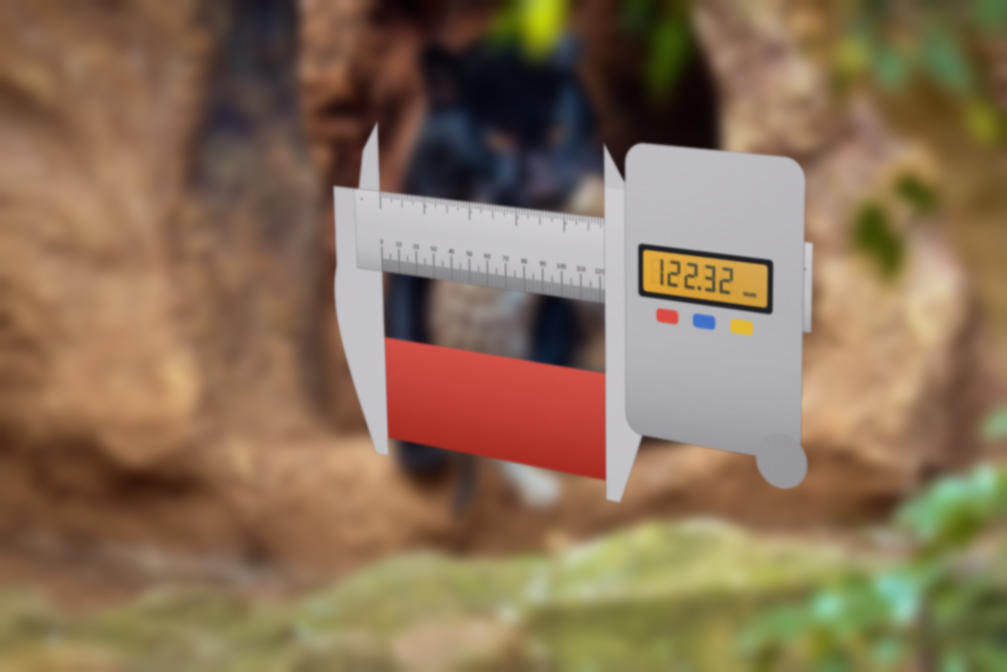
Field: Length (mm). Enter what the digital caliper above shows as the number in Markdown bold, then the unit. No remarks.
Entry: **122.32** mm
